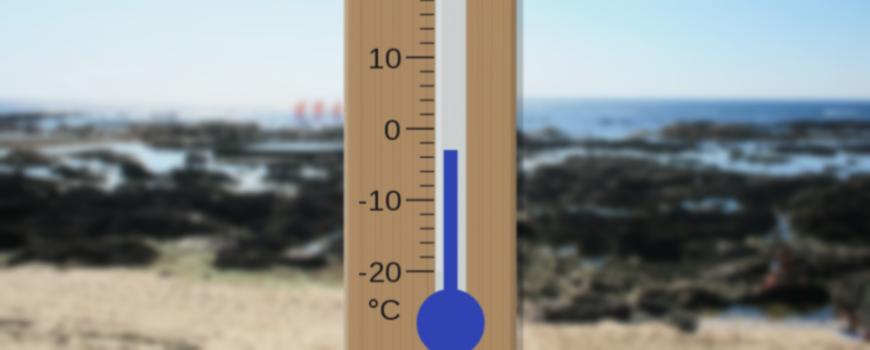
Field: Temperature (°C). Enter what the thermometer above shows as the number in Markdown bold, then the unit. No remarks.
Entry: **-3** °C
